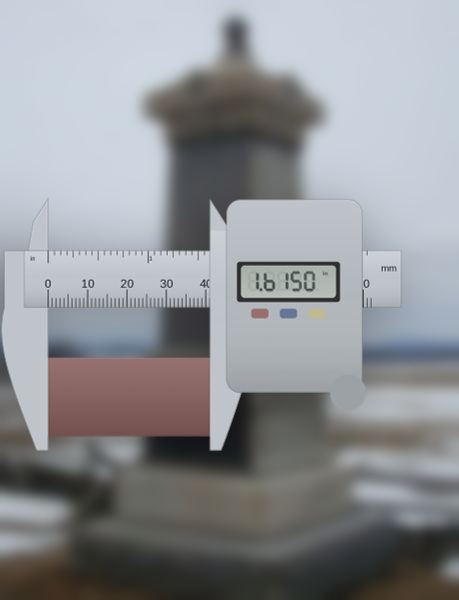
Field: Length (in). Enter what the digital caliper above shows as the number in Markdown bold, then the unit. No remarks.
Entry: **1.6150** in
